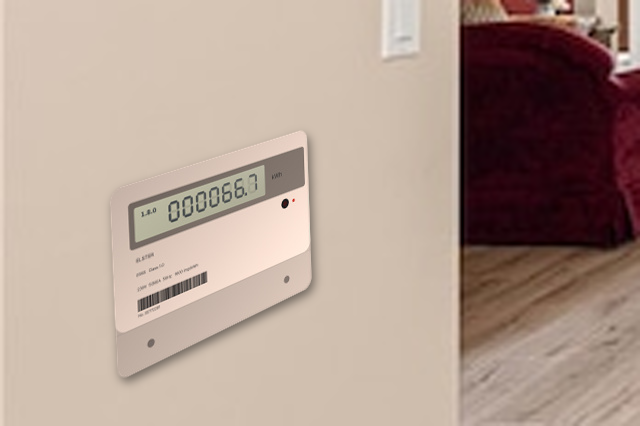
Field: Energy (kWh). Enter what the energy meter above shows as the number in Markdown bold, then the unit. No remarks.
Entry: **66.7** kWh
